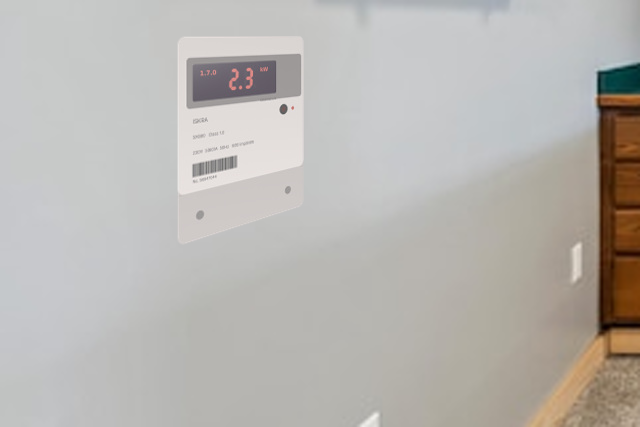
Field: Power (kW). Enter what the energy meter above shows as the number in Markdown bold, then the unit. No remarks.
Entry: **2.3** kW
